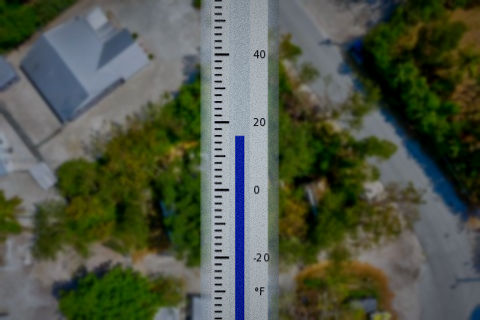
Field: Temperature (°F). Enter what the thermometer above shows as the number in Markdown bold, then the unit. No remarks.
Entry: **16** °F
